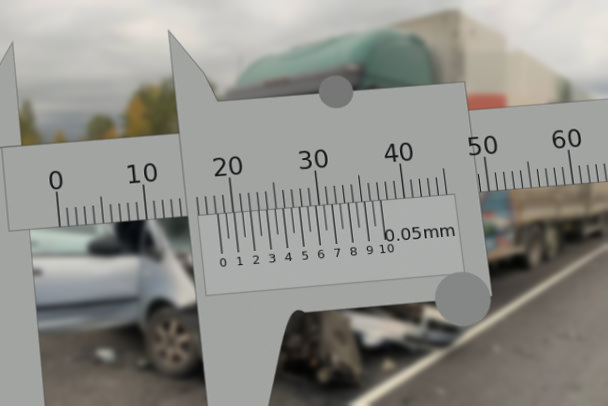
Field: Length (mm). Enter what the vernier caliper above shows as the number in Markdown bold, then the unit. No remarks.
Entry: **18.2** mm
